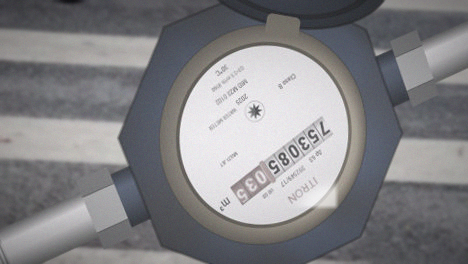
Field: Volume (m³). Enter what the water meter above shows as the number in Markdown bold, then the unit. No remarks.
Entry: **753085.035** m³
